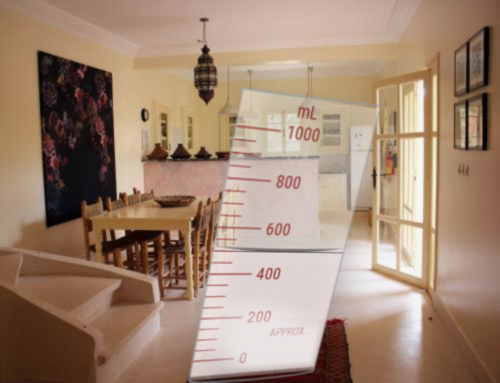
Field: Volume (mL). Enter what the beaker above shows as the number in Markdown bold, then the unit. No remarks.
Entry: **500** mL
